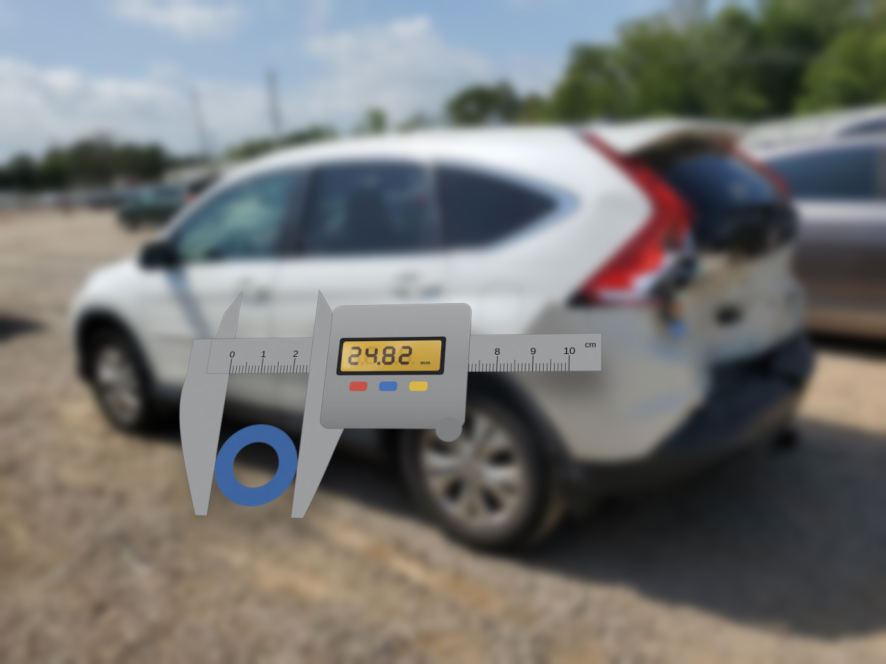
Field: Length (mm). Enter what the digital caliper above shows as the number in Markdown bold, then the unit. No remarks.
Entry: **24.82** mm
